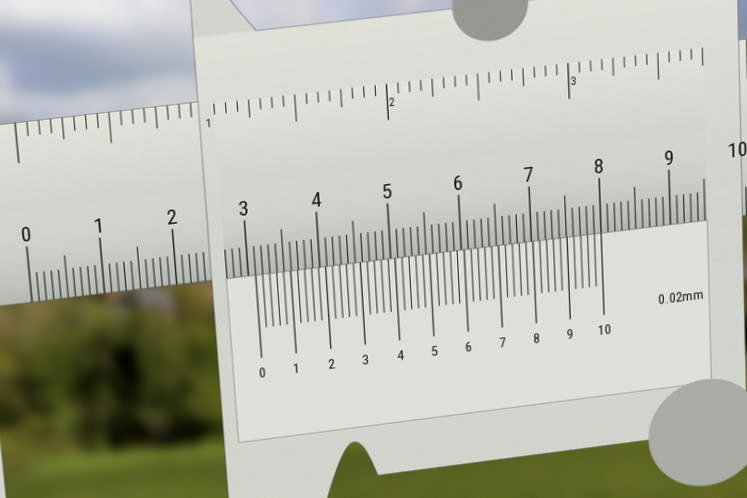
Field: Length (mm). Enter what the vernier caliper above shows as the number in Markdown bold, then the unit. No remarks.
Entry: **31.0** mm
